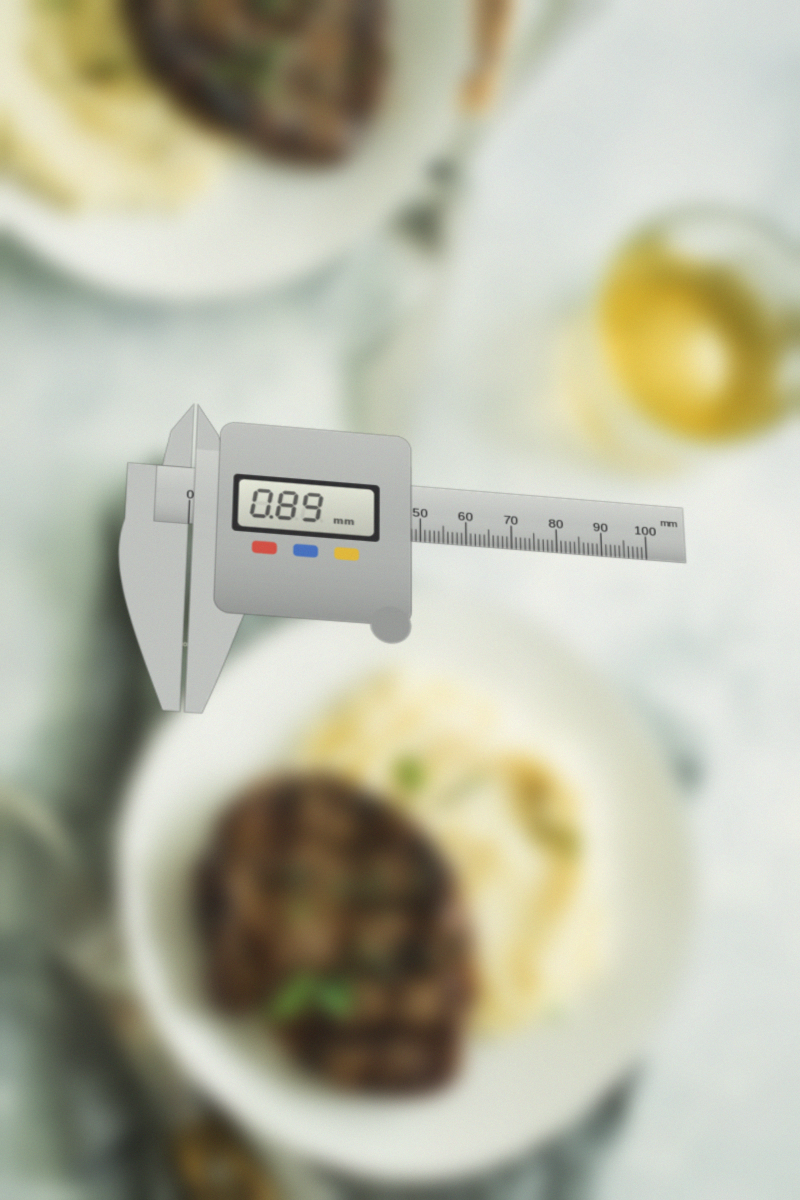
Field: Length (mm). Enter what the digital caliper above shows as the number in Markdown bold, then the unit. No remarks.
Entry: **0.89** mm
